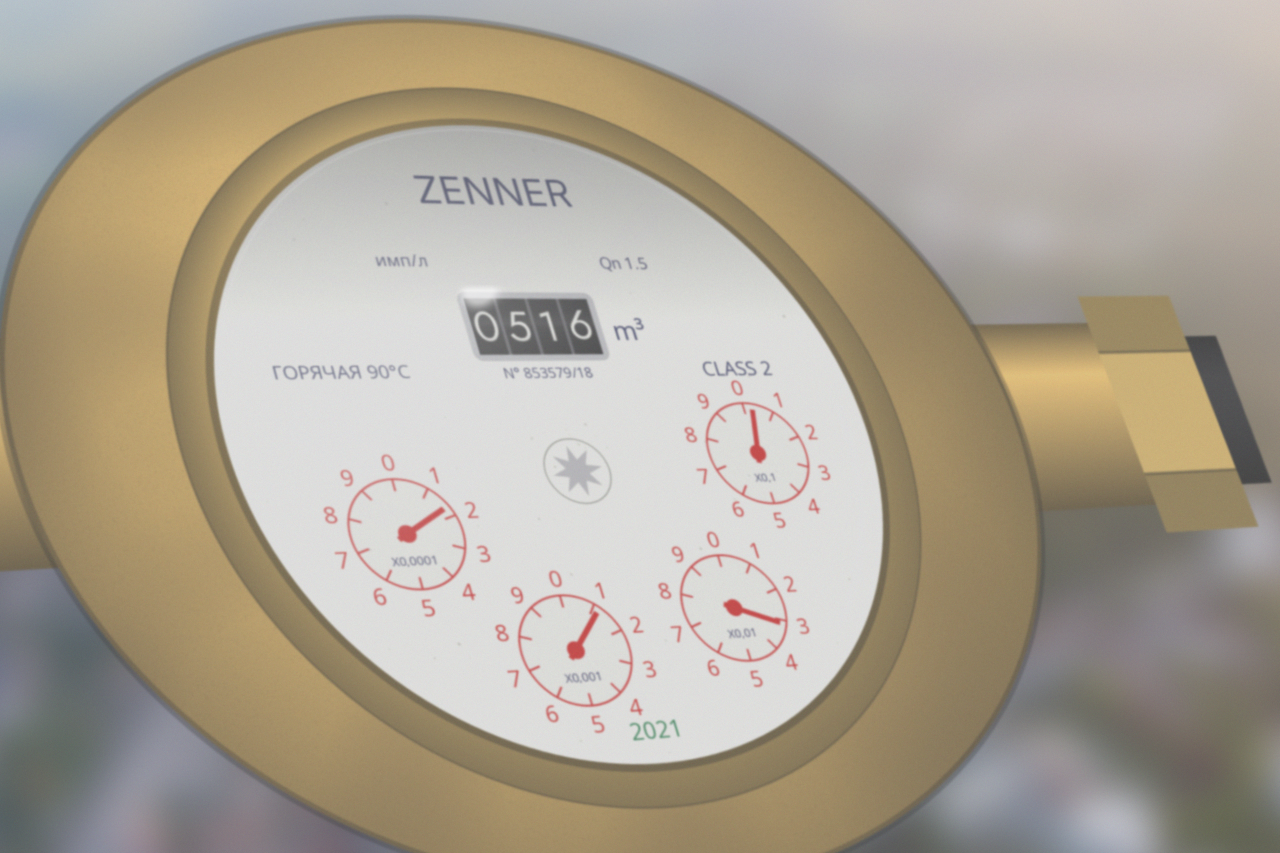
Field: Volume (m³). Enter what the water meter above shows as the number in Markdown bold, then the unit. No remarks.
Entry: **516.0311** m³
